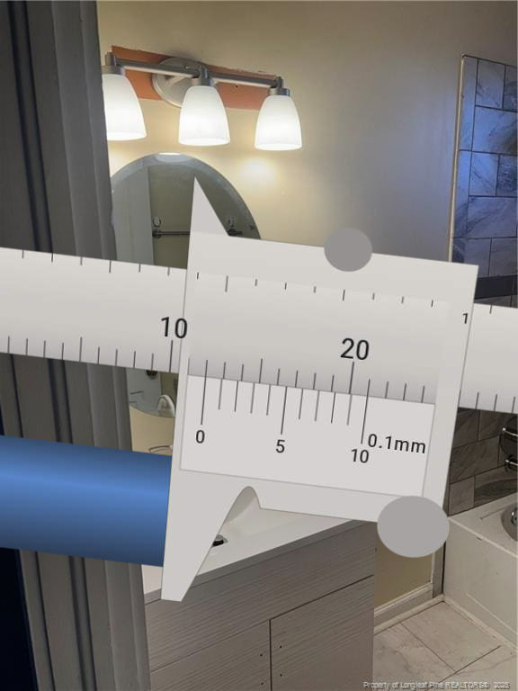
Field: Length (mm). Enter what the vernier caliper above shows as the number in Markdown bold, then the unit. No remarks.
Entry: **12.0** mm
